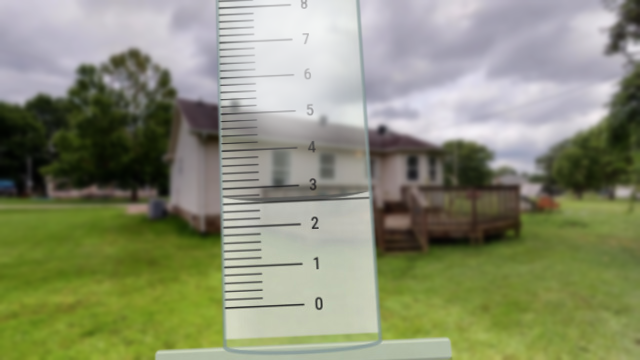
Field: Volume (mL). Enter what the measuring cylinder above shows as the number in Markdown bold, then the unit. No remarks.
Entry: **2.6** mL
